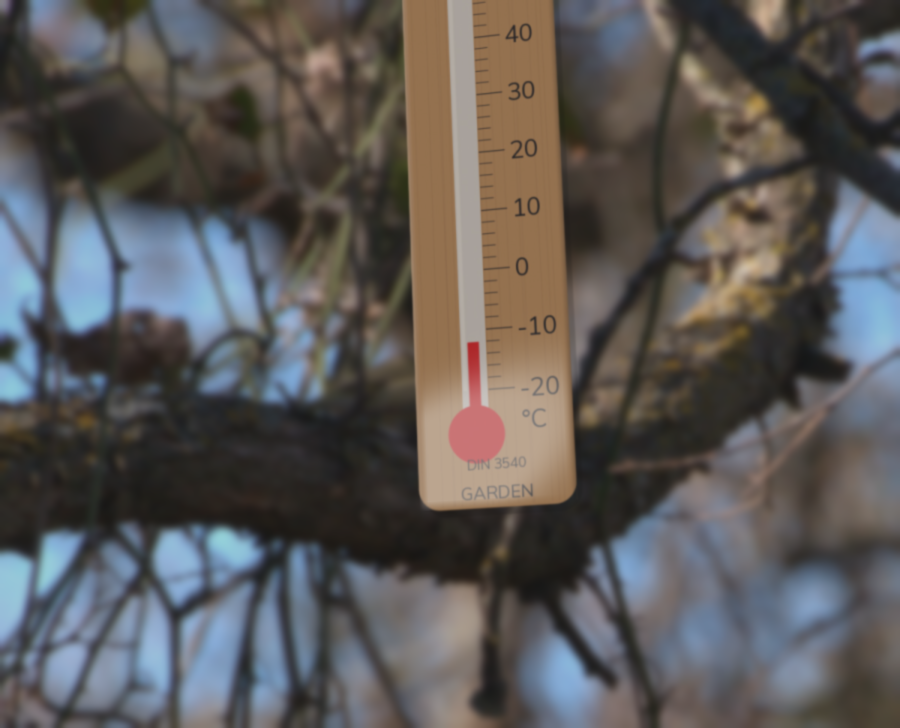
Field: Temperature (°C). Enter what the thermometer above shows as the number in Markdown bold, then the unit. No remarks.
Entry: **-12** °C
